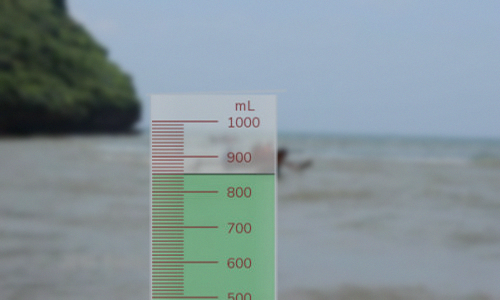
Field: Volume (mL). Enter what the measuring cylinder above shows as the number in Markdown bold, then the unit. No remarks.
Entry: **850** mL
